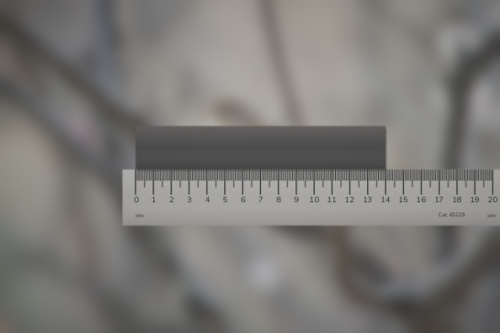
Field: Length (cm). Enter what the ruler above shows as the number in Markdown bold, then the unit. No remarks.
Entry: **14** cm
